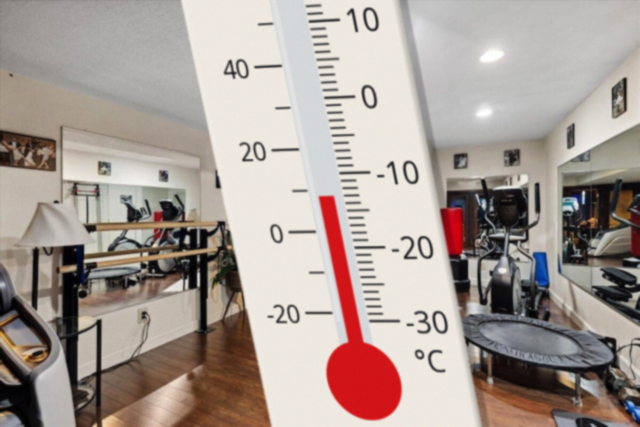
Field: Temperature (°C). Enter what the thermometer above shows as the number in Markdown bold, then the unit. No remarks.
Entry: **-13** °C
